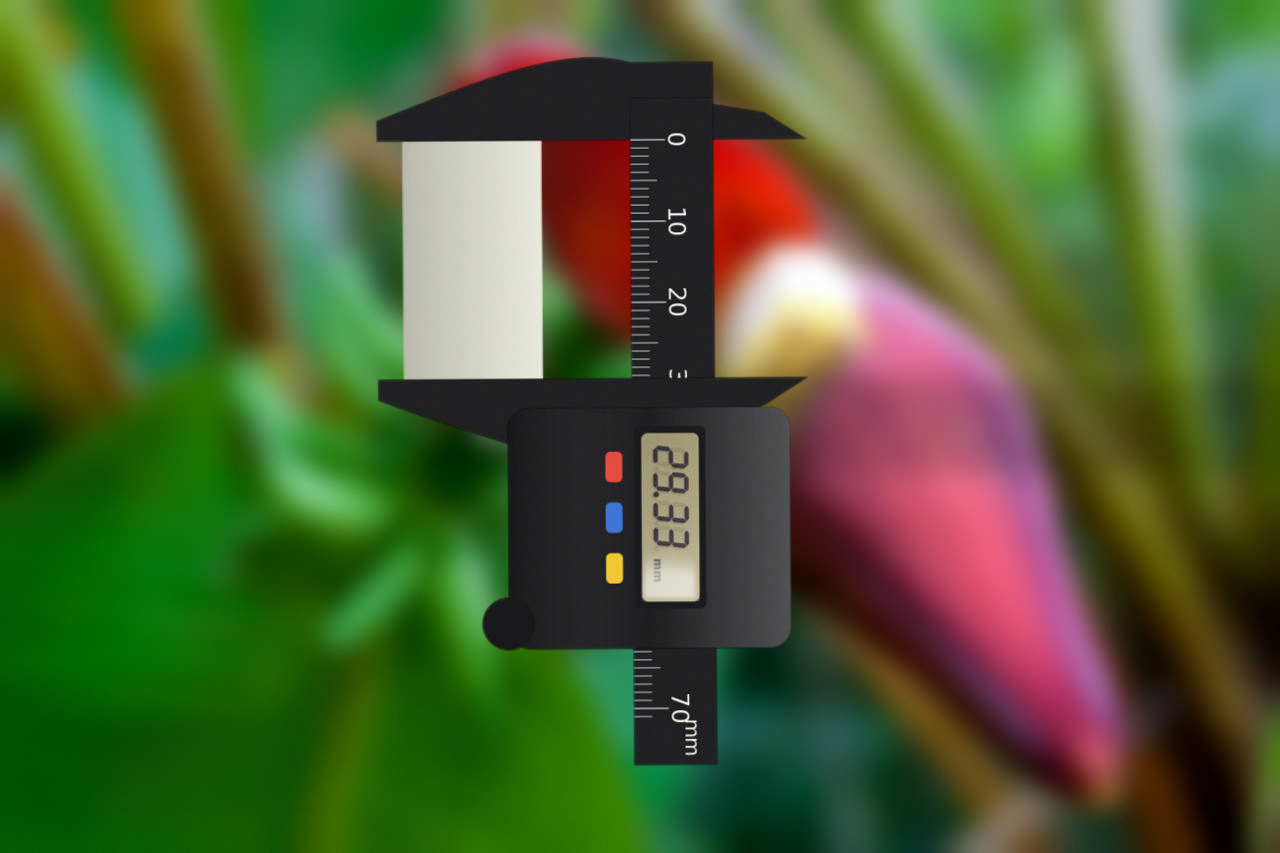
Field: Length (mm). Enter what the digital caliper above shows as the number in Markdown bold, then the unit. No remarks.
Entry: **29.33** mm
